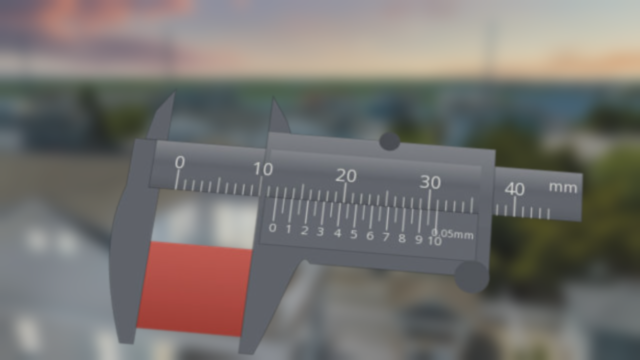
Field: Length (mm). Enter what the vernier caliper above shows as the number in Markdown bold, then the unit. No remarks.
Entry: **12.0** mm
